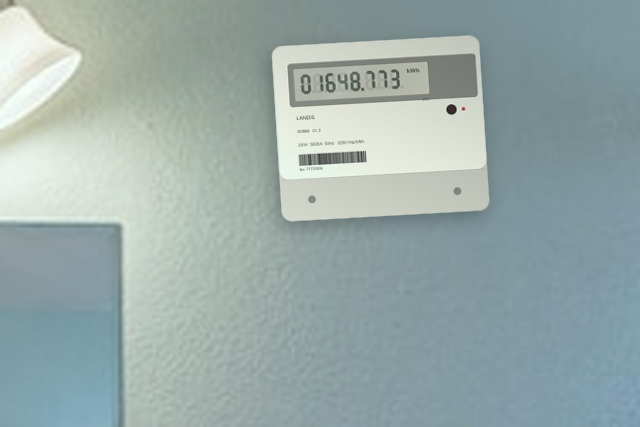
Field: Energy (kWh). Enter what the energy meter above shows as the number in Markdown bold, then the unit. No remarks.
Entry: **1648.773** kWh
